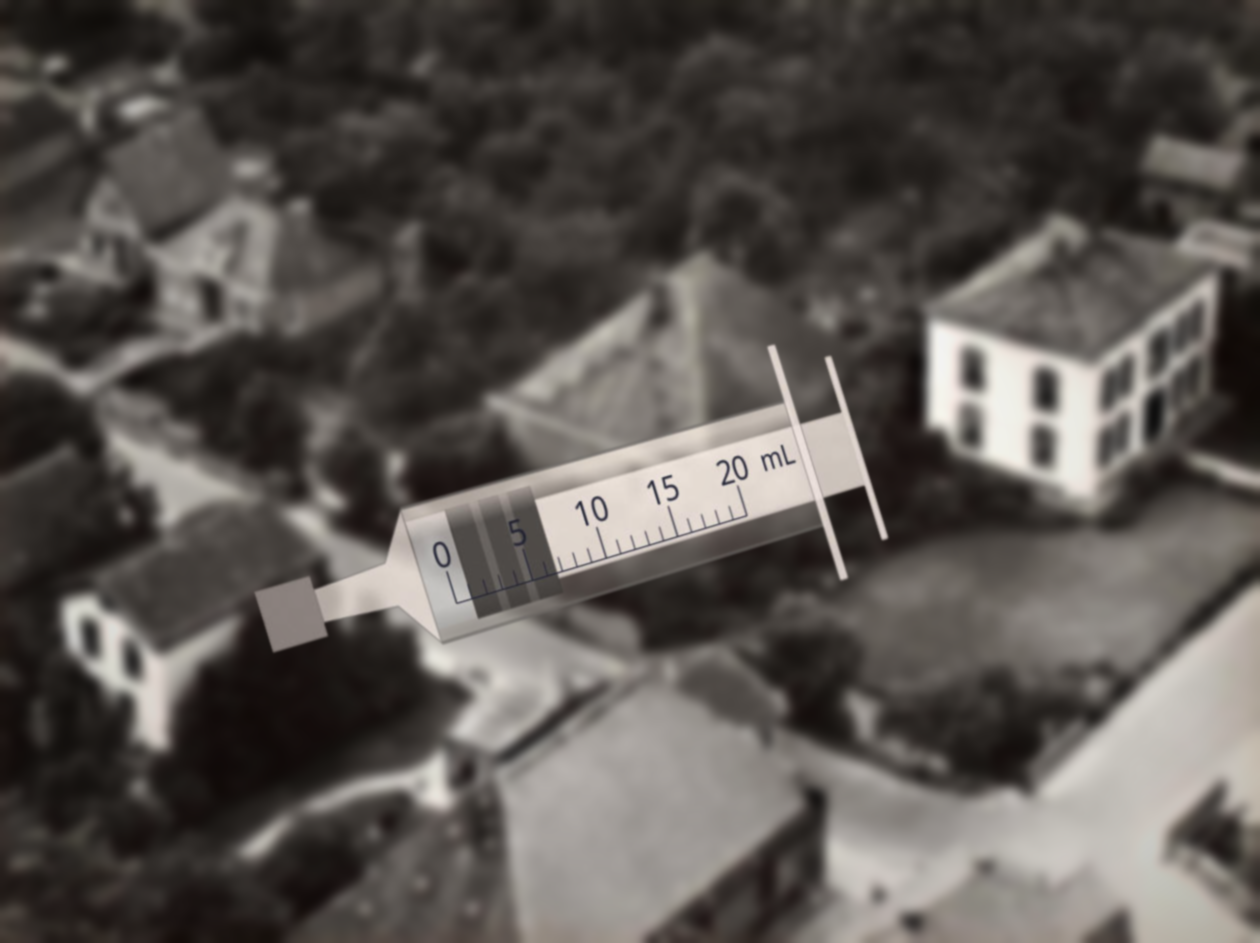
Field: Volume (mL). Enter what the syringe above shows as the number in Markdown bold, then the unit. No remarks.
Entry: **1** mL
